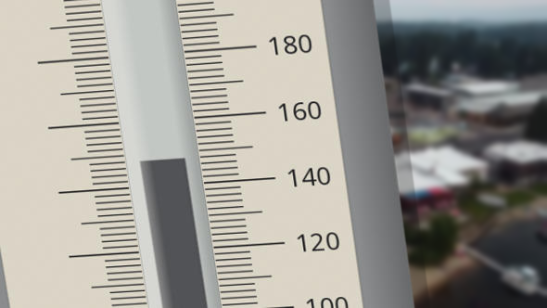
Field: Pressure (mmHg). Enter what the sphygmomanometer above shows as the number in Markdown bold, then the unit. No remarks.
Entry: **148** mmHg
